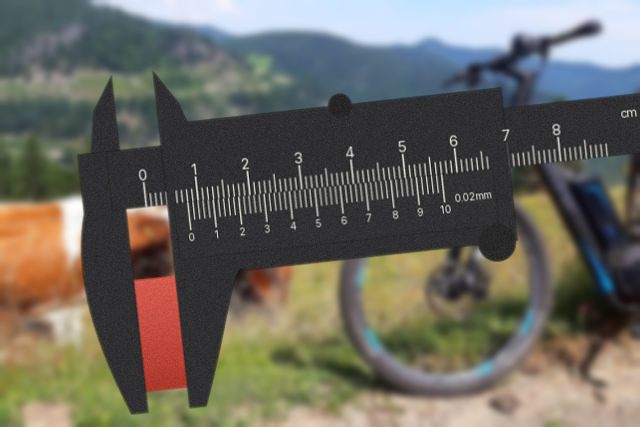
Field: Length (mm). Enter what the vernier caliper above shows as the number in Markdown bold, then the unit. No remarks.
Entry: **8.0** mm
